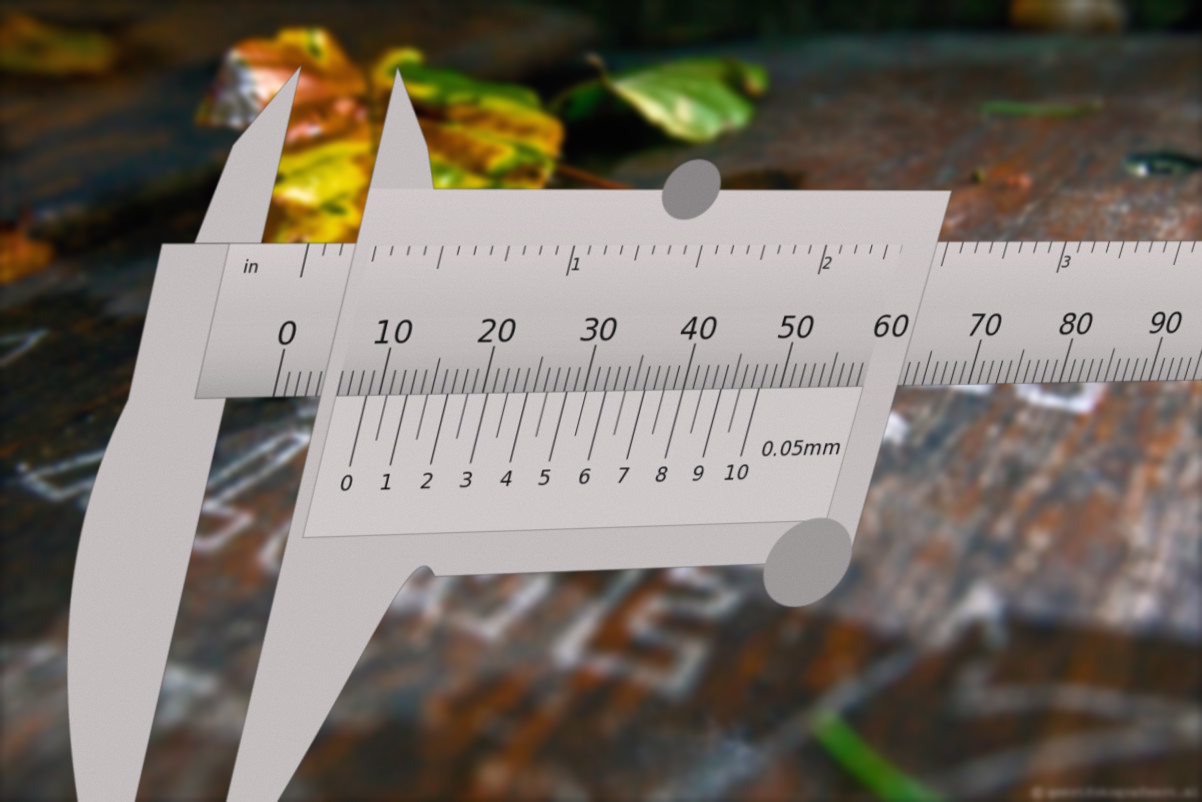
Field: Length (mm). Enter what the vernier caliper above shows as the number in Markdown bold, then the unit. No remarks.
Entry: **8.8** mm
